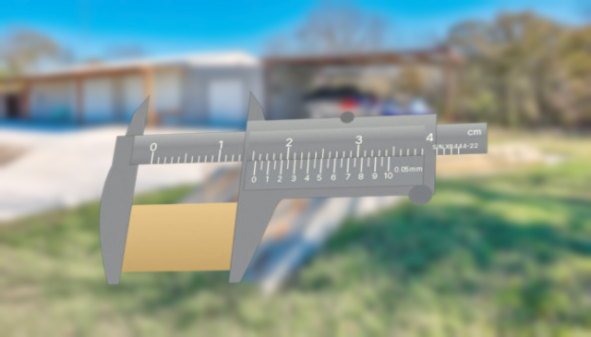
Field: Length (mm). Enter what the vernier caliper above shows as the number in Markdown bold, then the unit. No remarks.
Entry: **15.4** mm
